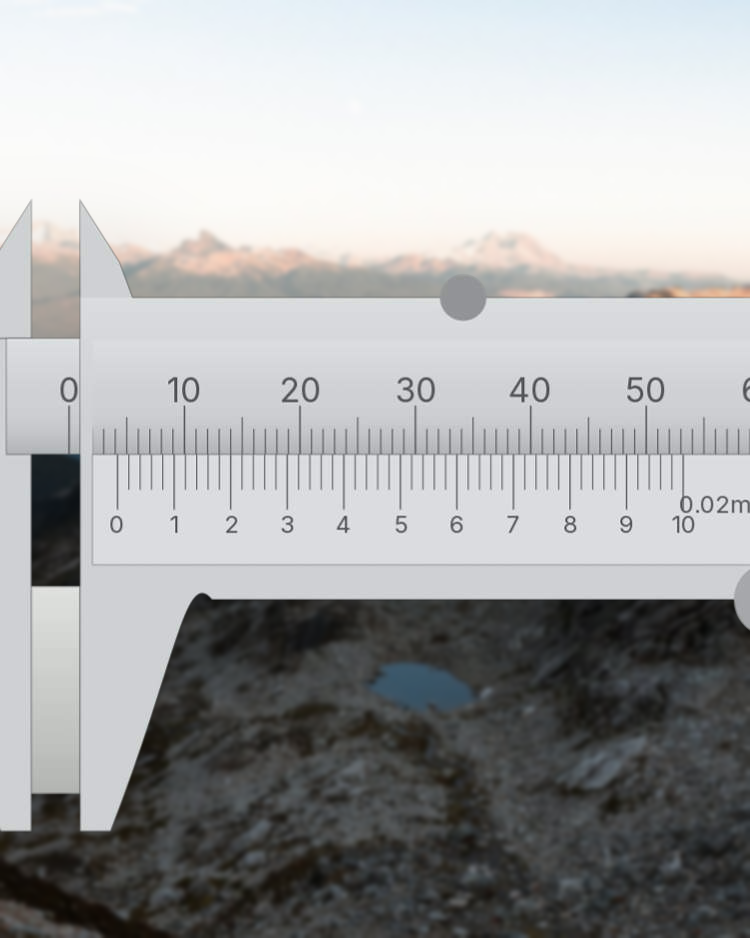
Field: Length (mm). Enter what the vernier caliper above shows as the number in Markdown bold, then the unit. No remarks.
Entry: **4.2** mm
